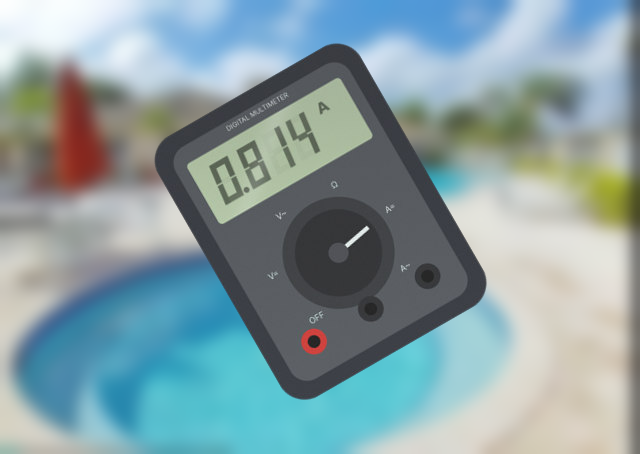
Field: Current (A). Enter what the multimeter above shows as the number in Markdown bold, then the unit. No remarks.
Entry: **0.814** A
